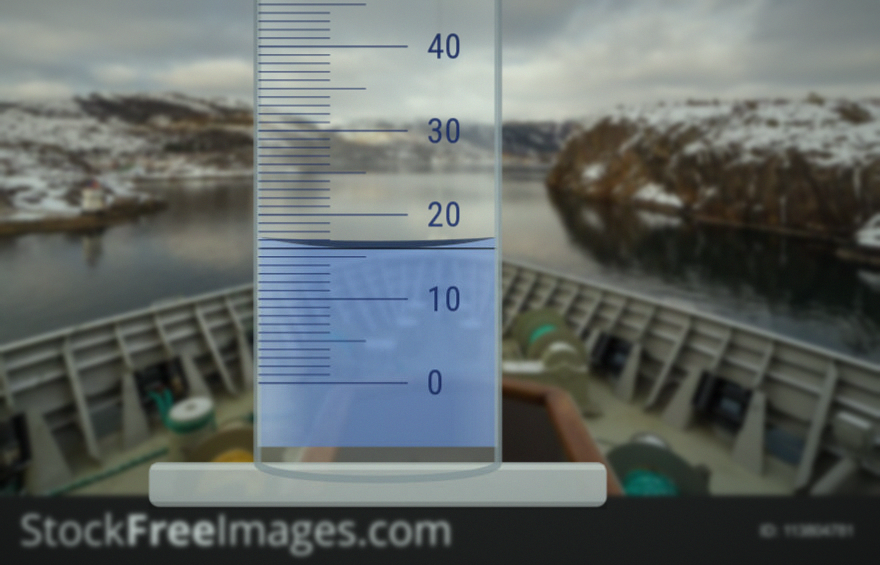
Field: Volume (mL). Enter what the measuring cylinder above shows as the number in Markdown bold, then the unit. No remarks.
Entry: **16** mL
